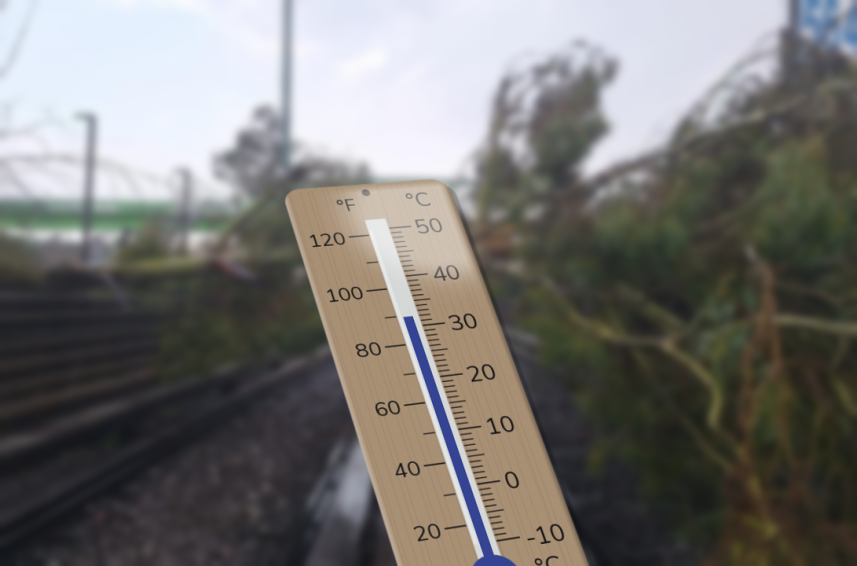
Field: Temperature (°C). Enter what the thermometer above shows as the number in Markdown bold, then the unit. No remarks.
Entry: **32** °C
